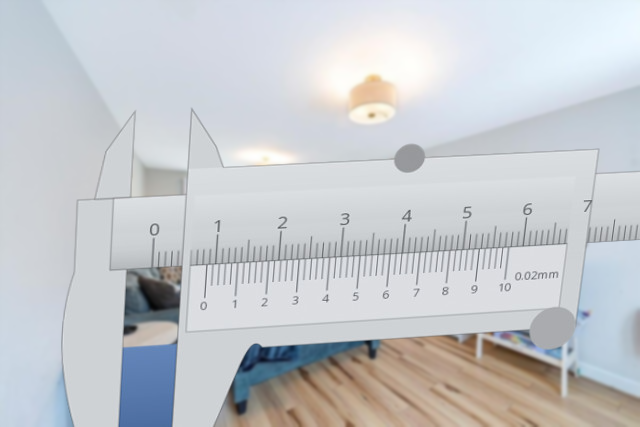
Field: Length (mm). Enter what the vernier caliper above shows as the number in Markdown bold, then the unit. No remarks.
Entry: **8.6** mm
